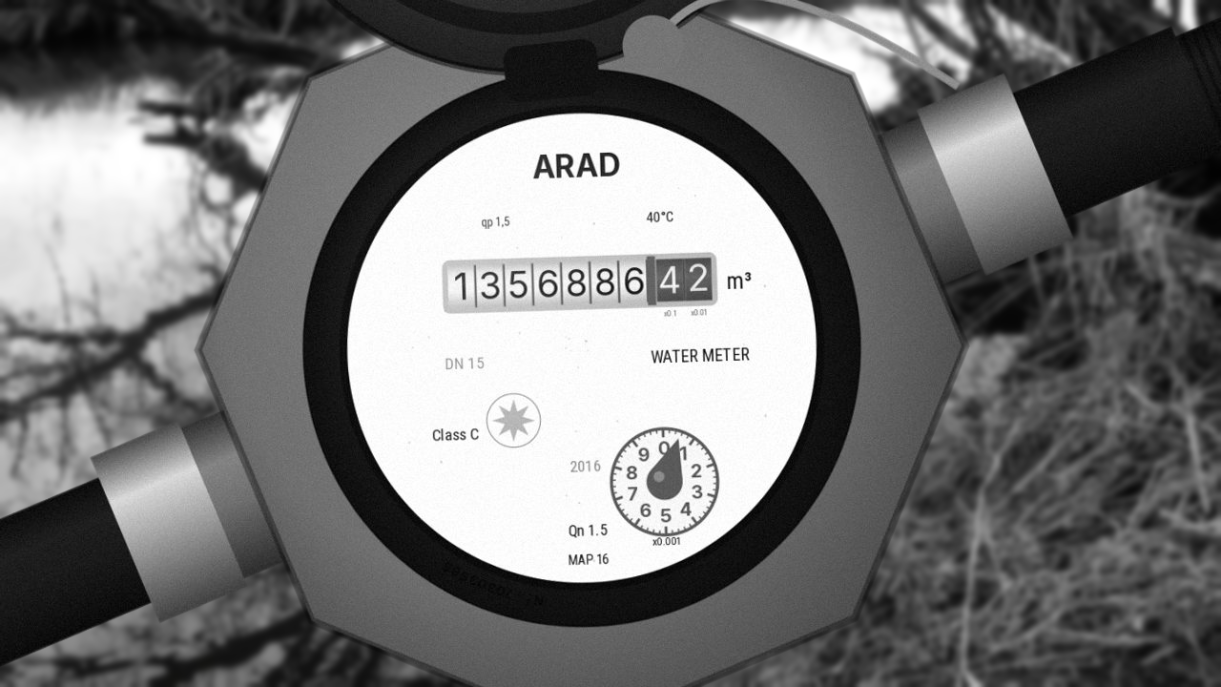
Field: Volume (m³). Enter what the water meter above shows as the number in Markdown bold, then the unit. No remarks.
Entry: **1356886.420** m³
